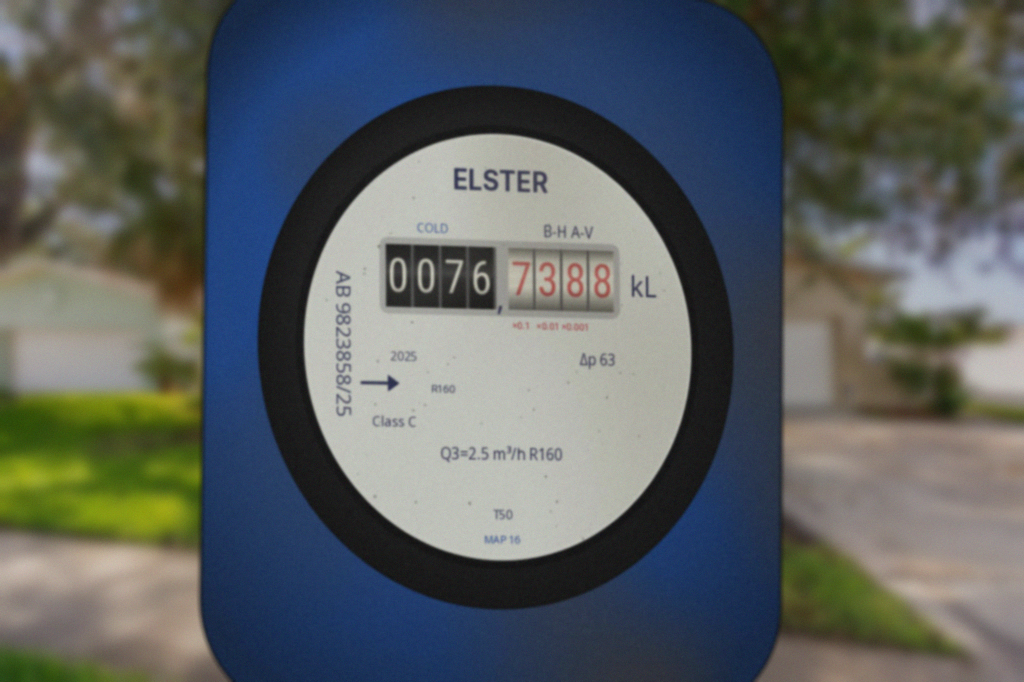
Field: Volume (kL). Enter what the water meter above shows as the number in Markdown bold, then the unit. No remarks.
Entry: **76.7388** kL
